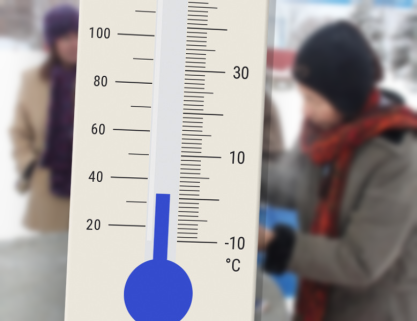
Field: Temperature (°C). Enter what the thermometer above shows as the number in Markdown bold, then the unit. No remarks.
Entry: **1** °C
